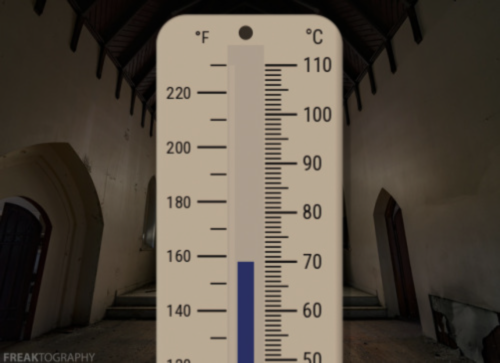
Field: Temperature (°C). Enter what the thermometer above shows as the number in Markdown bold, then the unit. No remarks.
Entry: **70** °C
